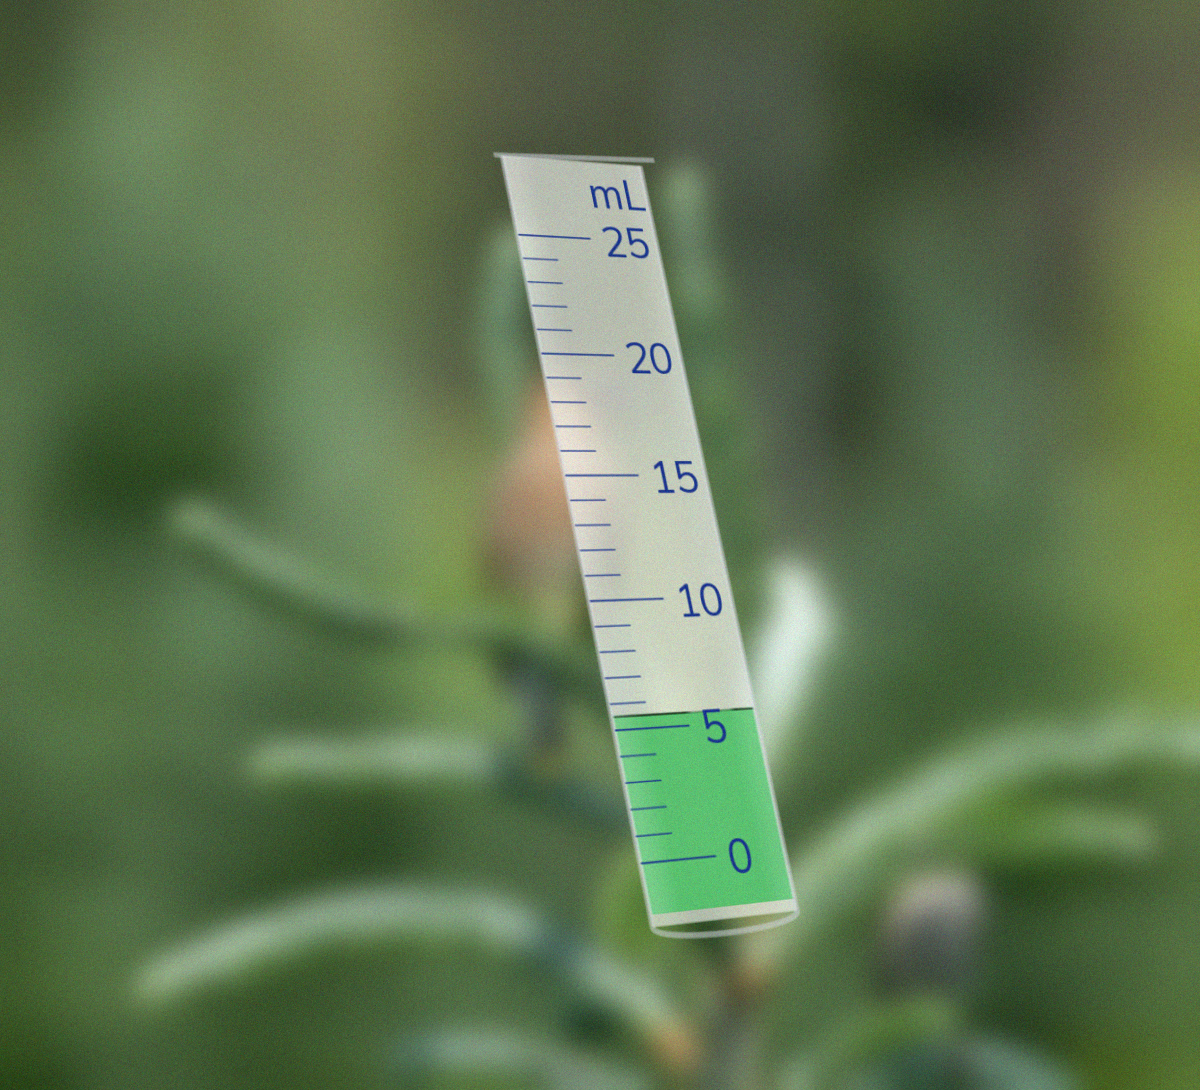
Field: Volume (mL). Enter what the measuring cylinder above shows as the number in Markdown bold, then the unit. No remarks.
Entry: **5.5** mL
